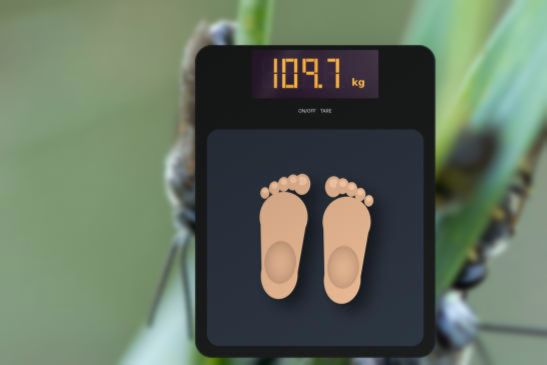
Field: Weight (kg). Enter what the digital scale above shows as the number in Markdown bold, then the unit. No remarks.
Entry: **109.7** kg
